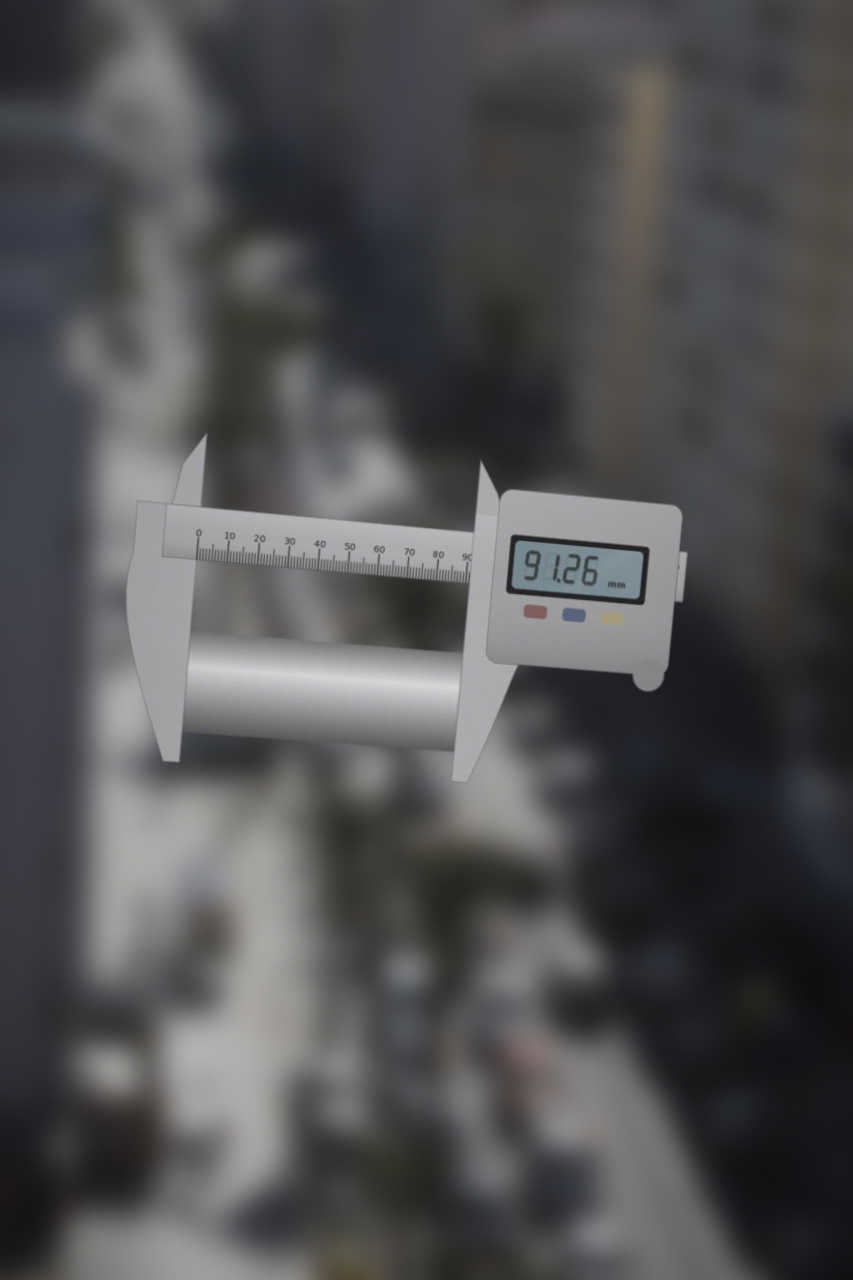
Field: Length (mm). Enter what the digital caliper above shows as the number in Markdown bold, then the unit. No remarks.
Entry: **91.26** mm
